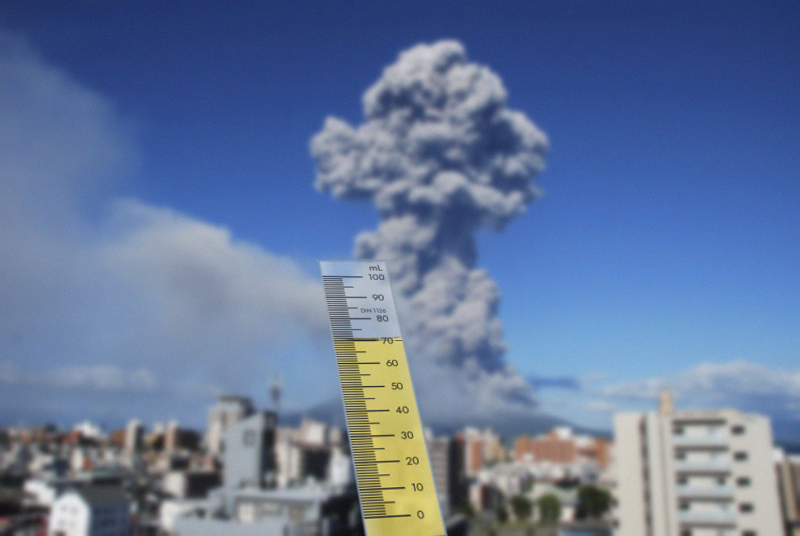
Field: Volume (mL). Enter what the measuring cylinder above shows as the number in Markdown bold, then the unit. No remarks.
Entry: **70** mL
